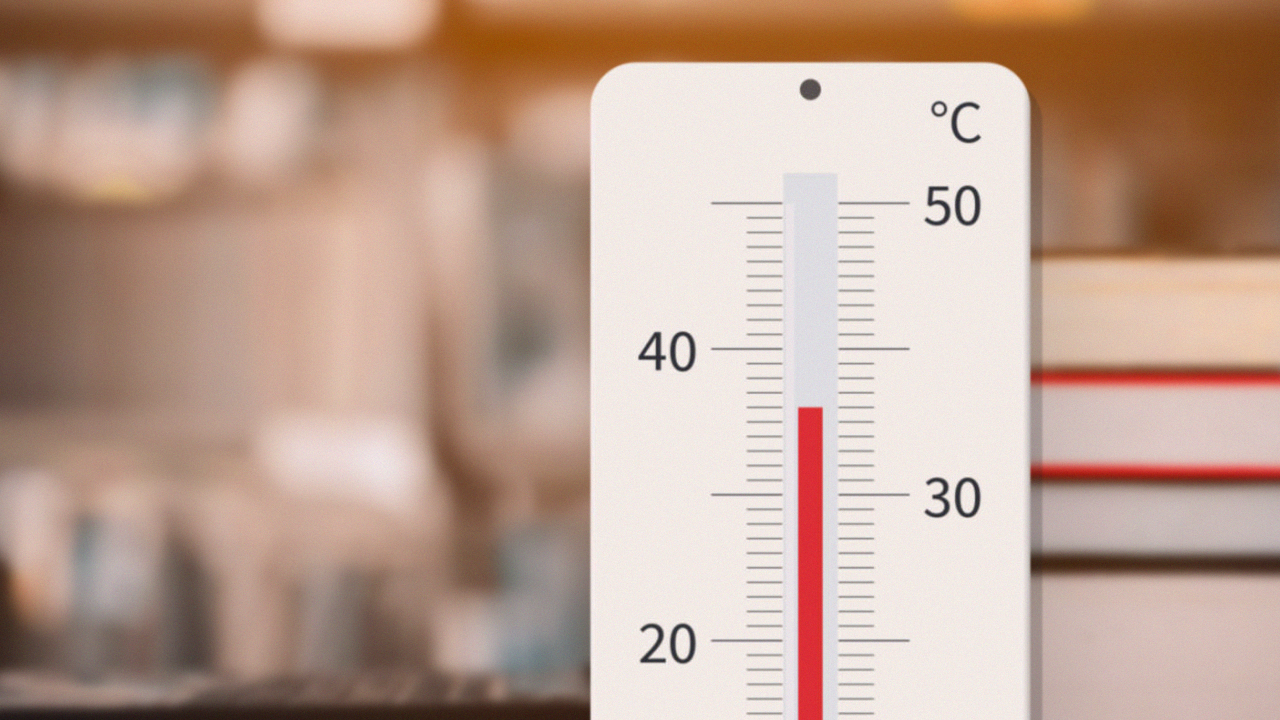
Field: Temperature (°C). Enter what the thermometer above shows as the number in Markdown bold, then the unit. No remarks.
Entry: **36** °C
